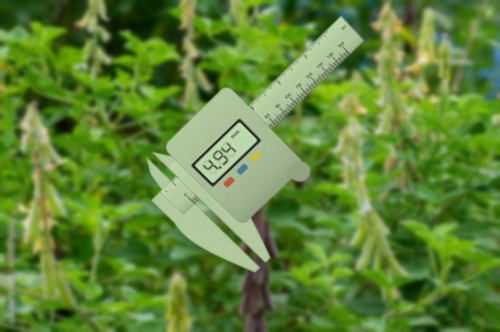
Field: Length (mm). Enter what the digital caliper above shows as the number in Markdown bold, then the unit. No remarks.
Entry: **4.94** mm
